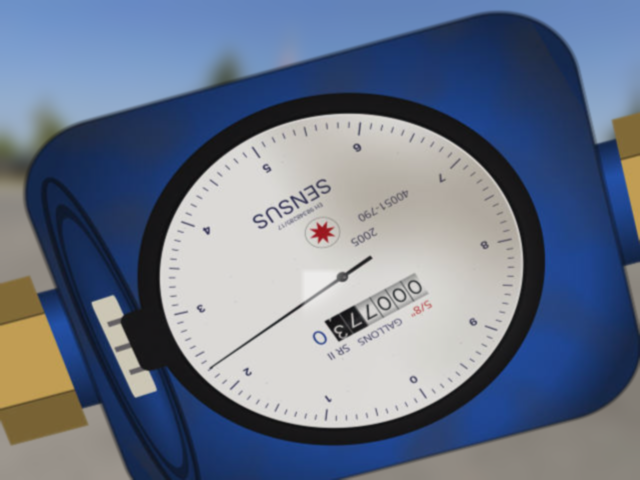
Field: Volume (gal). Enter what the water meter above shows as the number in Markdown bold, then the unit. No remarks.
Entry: **7732.3** gal
